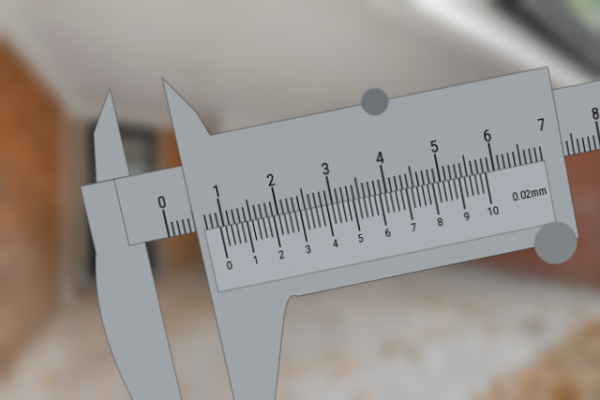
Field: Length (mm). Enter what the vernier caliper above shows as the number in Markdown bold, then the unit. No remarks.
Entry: **9.4** mm
